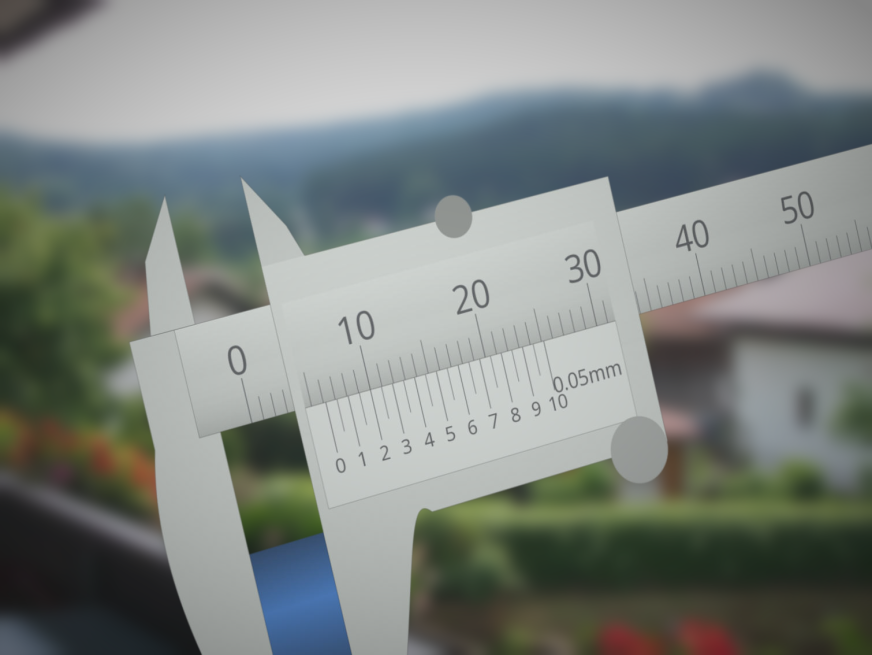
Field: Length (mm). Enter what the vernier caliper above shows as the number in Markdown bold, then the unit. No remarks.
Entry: **6.2** mm
